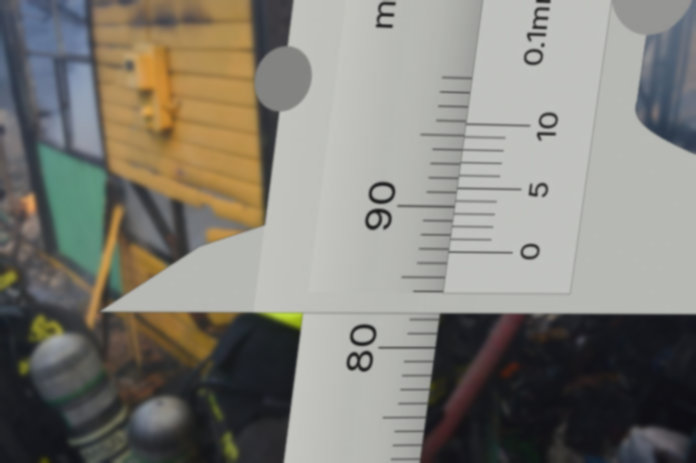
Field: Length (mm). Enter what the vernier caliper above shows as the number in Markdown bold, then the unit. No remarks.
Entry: **86.8** mm
